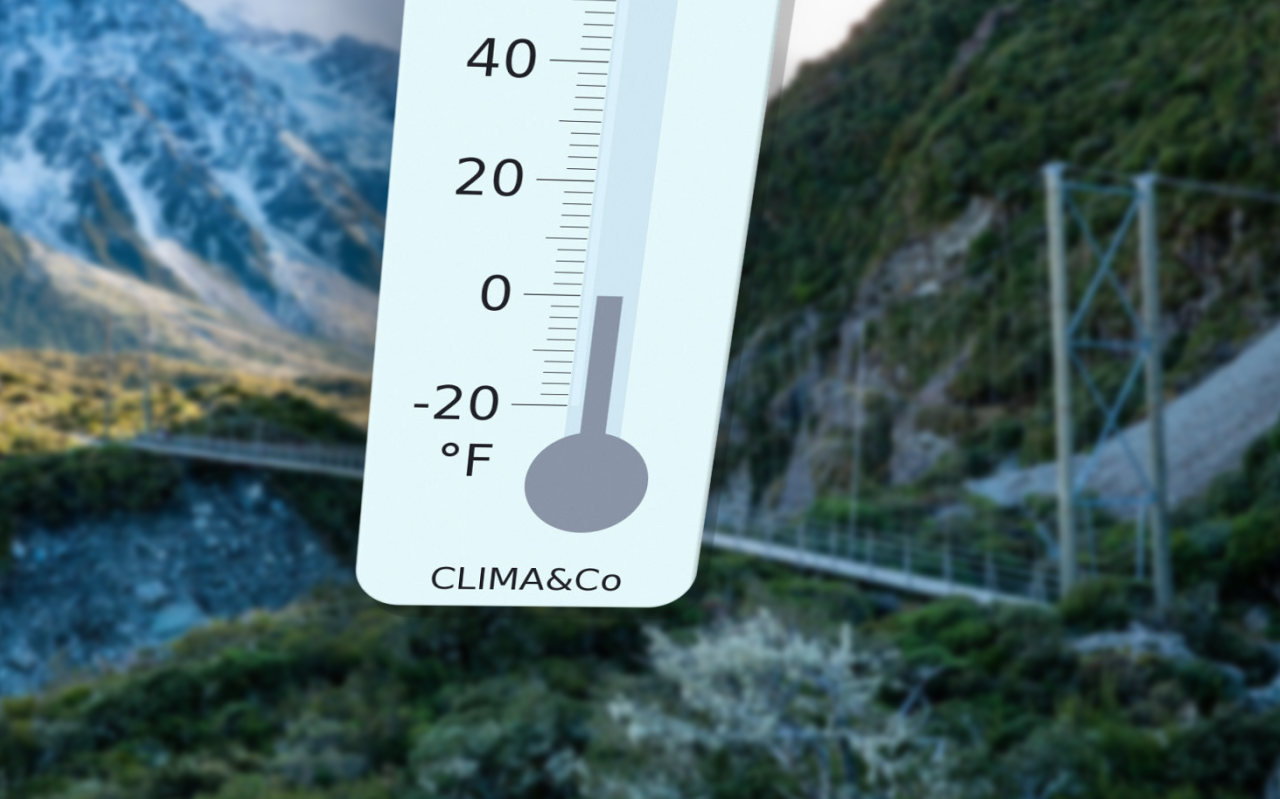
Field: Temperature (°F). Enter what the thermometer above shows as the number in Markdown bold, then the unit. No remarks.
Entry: **0** °F
